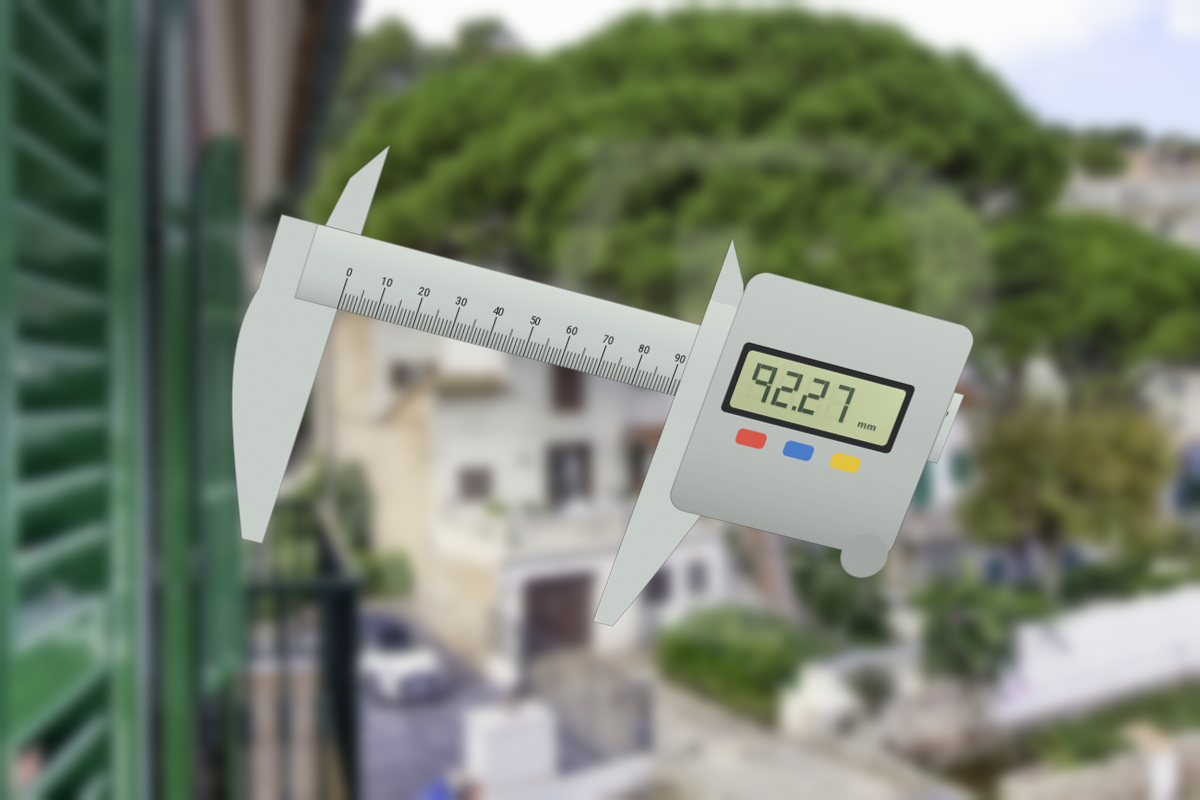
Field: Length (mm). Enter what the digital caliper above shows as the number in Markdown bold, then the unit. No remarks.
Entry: **92.27** mm
